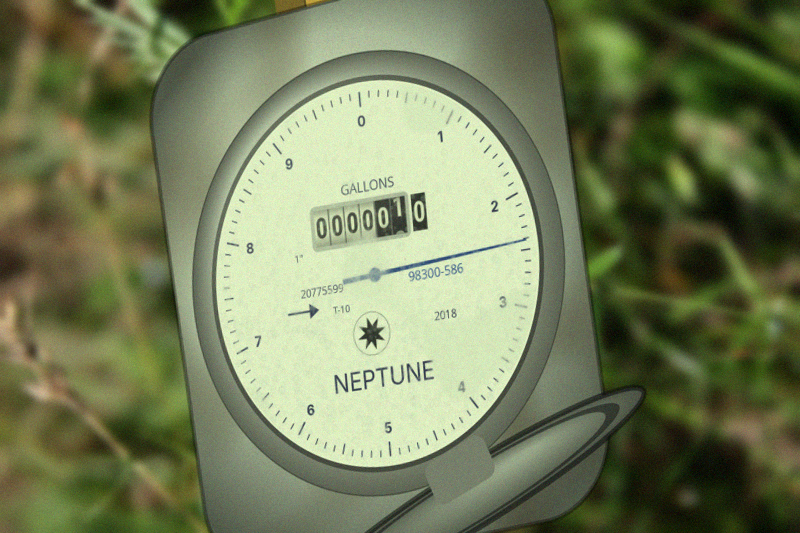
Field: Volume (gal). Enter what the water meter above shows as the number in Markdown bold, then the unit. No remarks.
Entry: **12.4** gal
